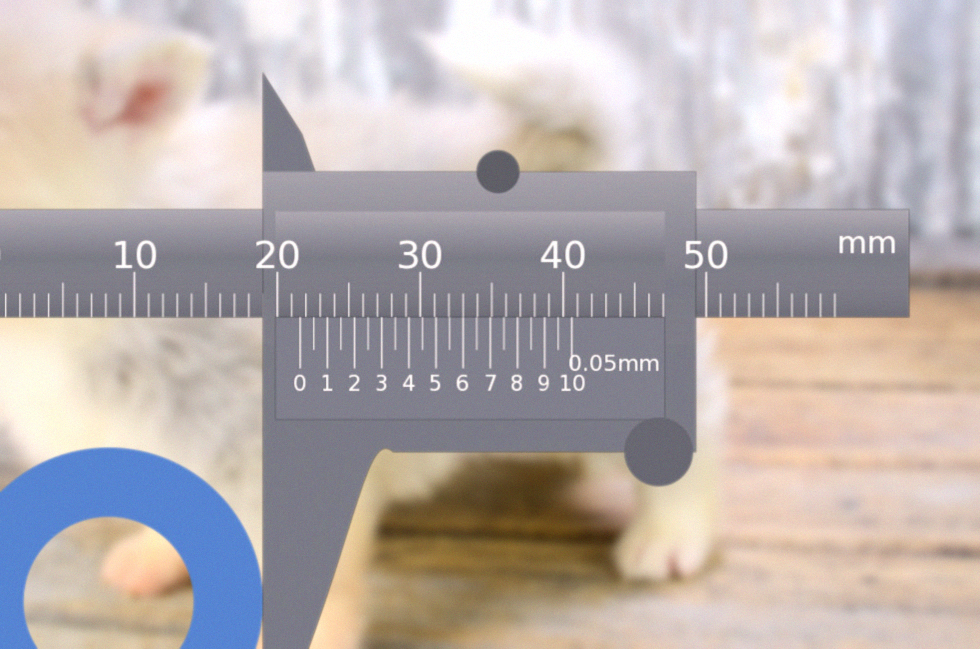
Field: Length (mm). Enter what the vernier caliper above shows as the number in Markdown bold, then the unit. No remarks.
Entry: **21.6** mm
